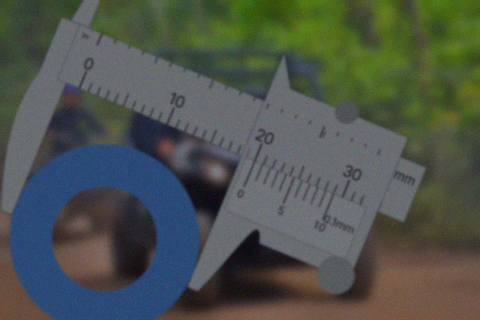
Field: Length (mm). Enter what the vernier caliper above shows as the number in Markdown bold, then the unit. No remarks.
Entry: **20.0** mm
